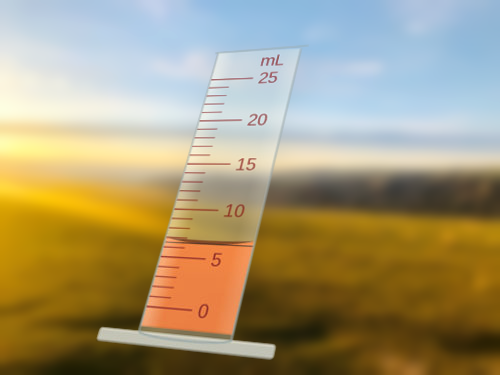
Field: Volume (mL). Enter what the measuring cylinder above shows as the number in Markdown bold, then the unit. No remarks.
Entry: **6.5** mL
